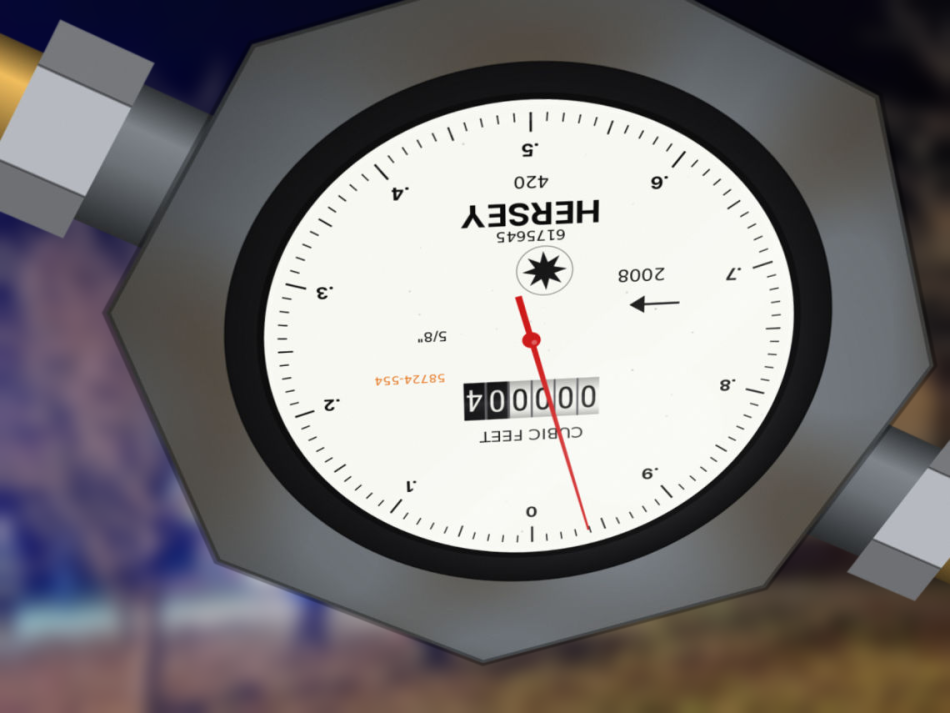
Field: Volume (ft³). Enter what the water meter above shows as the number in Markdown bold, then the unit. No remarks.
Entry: **3.96** ft³
